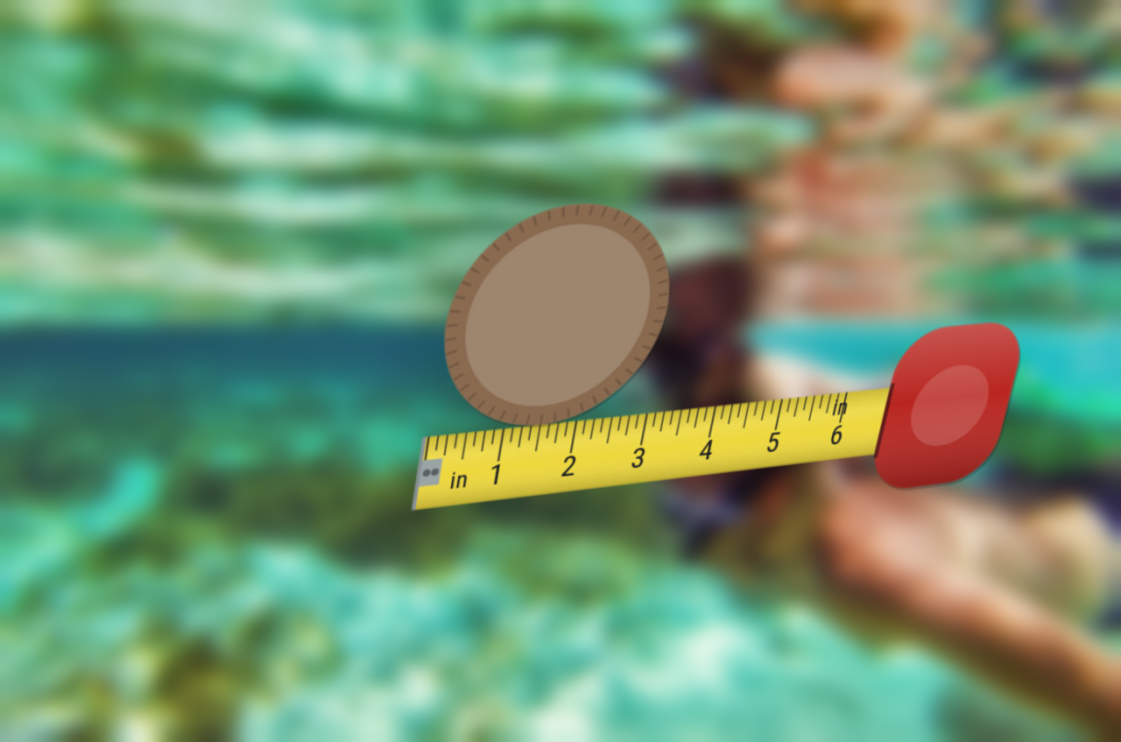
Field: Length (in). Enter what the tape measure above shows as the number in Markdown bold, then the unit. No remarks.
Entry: **3** in
